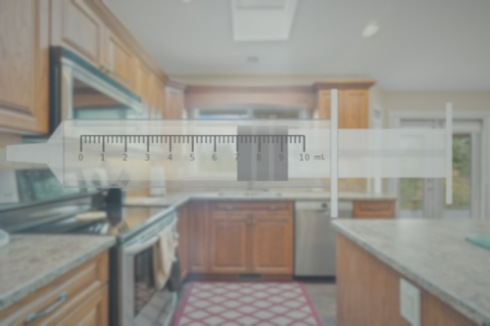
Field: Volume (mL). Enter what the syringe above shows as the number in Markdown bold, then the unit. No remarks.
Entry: **7** mL
